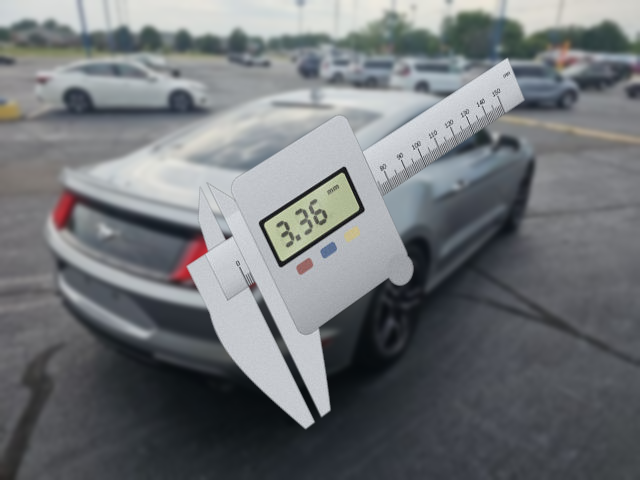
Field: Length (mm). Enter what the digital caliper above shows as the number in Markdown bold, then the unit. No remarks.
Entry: **3.36** mm
